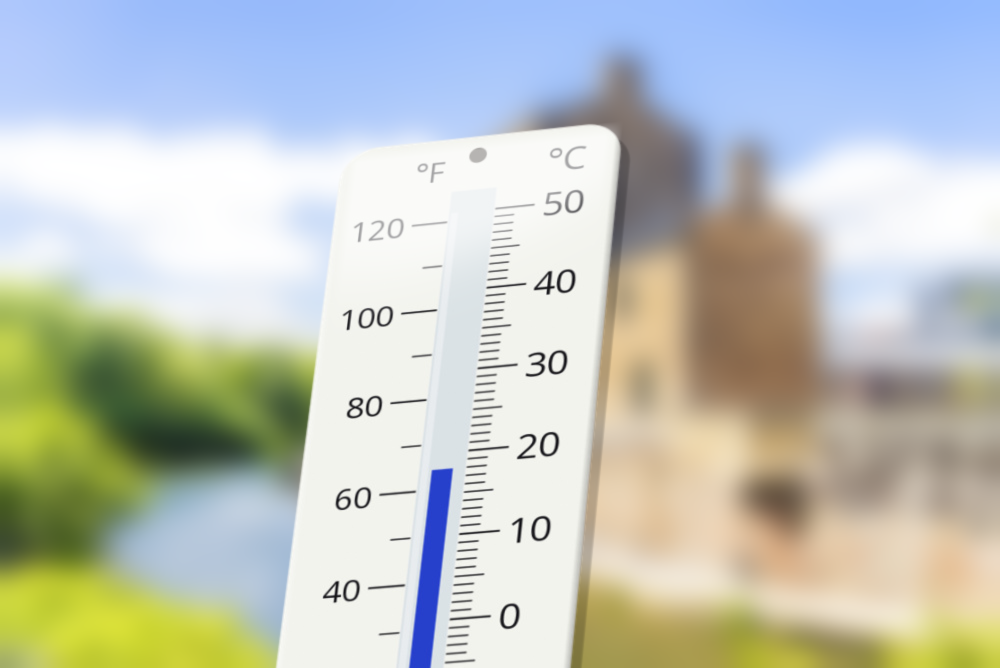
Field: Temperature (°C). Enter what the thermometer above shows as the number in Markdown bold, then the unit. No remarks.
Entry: **18** °C
